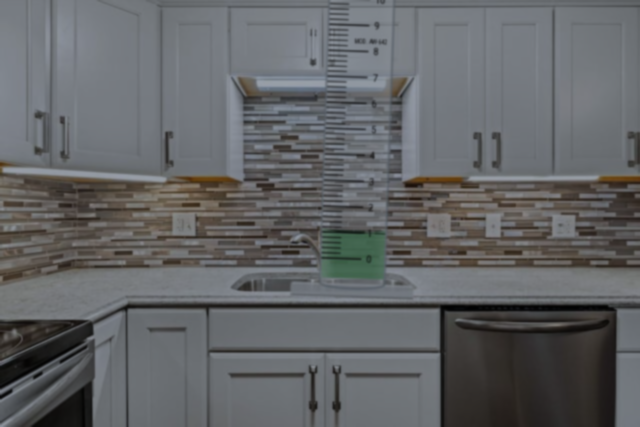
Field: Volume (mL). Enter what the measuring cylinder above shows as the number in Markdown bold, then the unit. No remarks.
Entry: **1** mL
